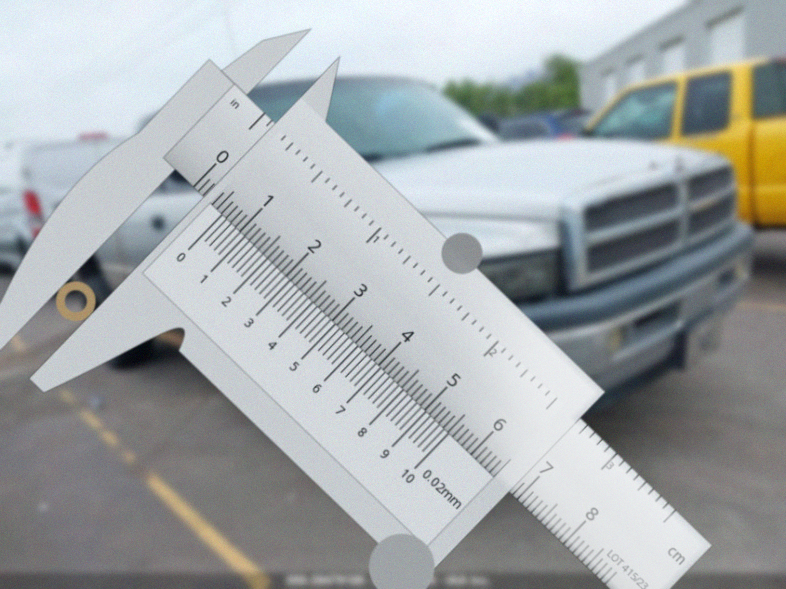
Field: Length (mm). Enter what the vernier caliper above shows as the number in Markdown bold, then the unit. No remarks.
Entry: **6.2** mm
